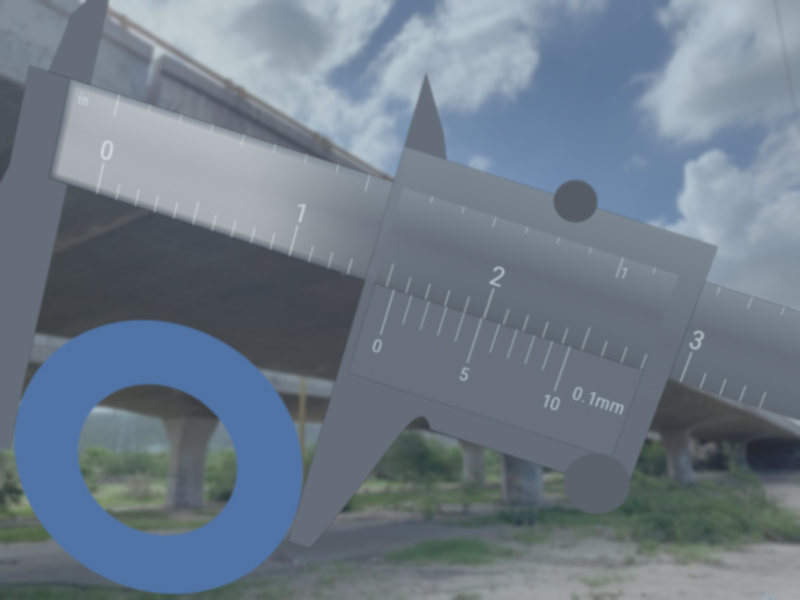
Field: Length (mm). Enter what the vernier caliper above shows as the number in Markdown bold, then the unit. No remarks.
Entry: **15.4** mm
